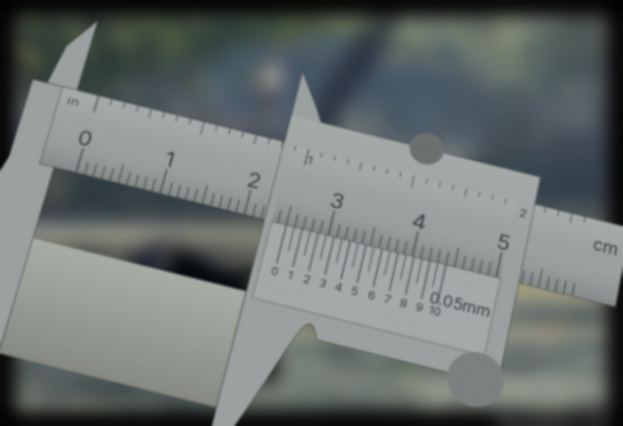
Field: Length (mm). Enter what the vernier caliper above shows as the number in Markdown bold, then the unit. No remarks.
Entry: **25.0** mm
